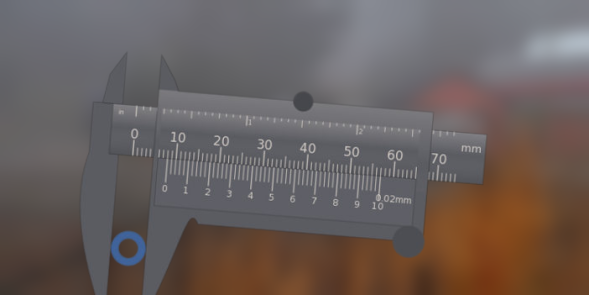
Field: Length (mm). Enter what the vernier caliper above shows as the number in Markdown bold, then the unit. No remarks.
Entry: **8.0** mm
